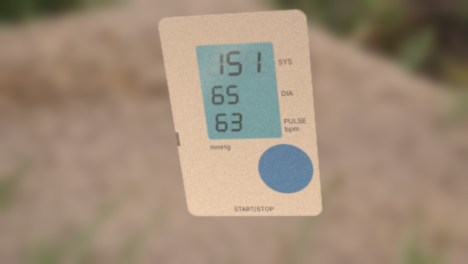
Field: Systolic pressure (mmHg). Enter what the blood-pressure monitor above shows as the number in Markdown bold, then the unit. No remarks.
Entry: **151** mmHg
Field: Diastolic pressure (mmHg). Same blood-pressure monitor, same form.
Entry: **65** mmHg
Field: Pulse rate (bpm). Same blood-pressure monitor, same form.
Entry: **63** bpm
